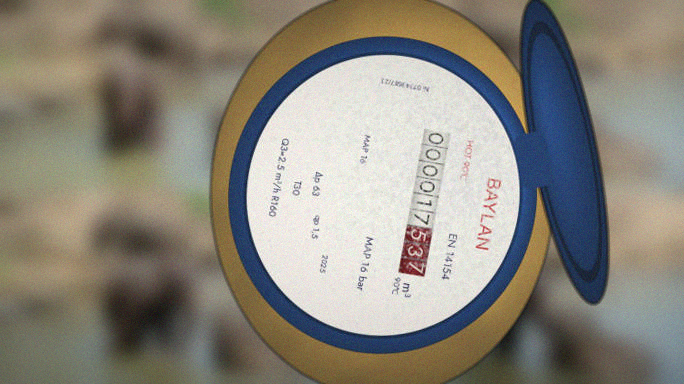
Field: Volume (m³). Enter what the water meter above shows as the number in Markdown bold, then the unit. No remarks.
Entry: **17.537** m³
